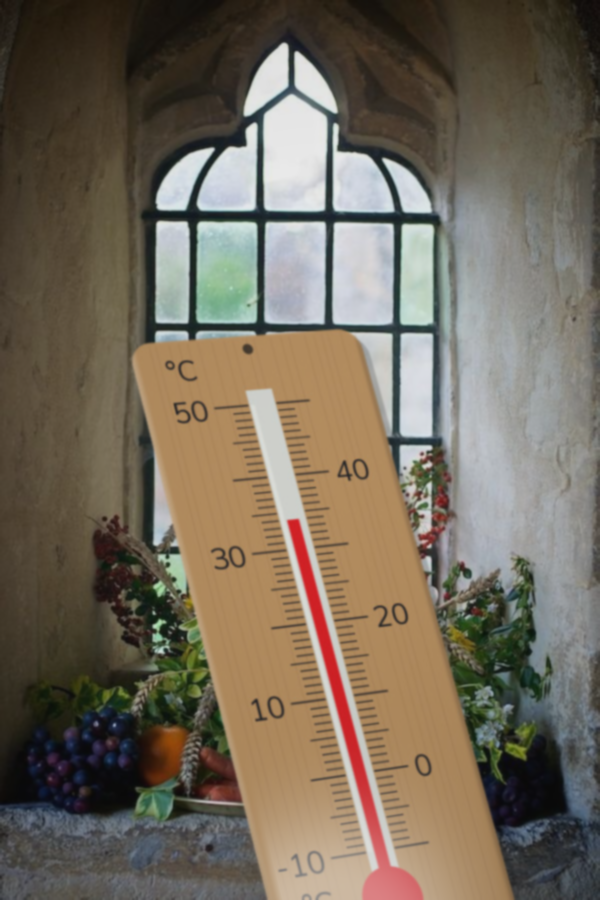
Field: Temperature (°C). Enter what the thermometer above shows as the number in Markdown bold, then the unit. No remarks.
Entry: **34** °C
